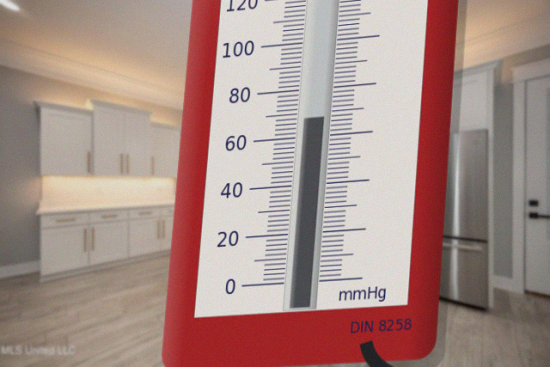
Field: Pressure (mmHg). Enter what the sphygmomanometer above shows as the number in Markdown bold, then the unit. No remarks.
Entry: **68** mmHg
